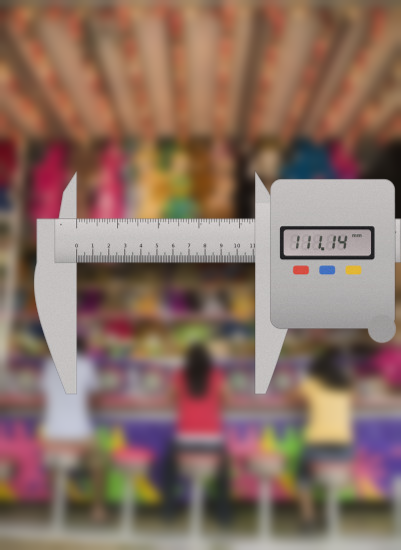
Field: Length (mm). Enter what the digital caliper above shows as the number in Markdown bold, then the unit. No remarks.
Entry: **111.14** mm
